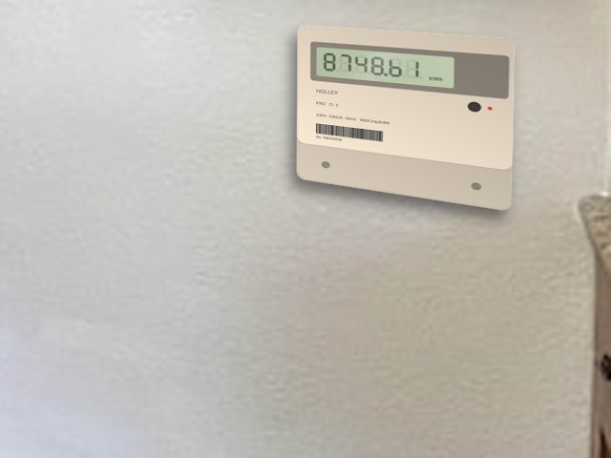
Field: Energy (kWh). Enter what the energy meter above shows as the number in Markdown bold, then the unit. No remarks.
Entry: **8748.61** kWh
